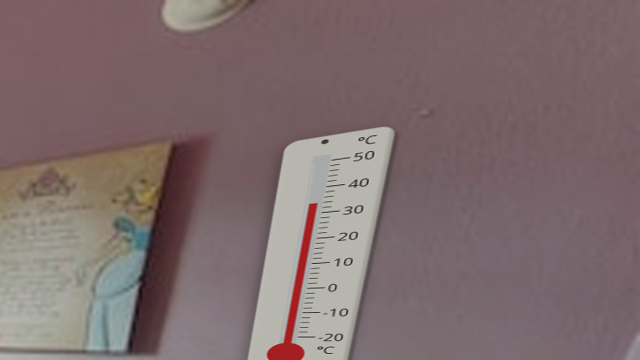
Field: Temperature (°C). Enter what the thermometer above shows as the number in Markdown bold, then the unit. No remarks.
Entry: **34** °C
